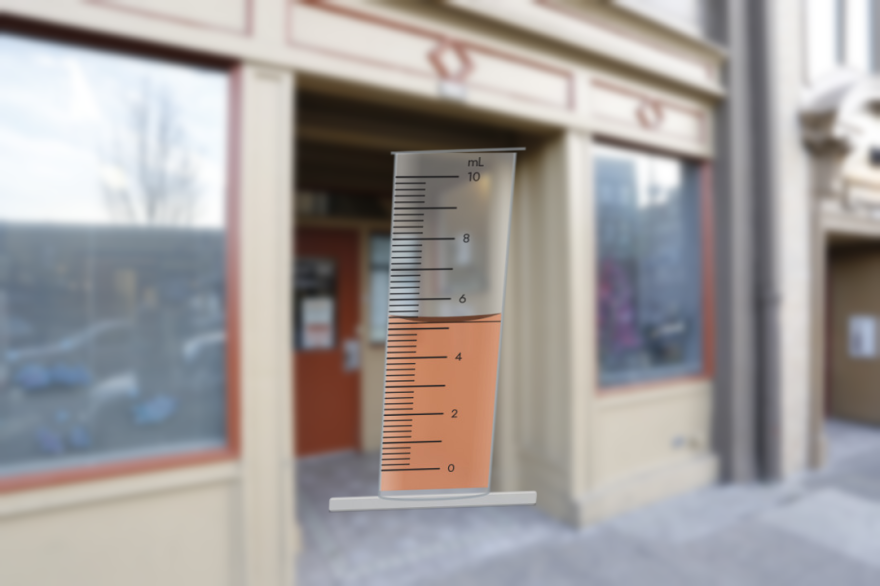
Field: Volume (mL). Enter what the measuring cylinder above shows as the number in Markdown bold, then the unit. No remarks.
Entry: **5.2** mL
